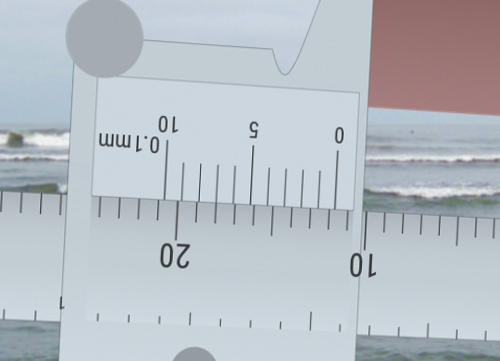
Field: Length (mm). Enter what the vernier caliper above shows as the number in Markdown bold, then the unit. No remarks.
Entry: **11.7** mm
